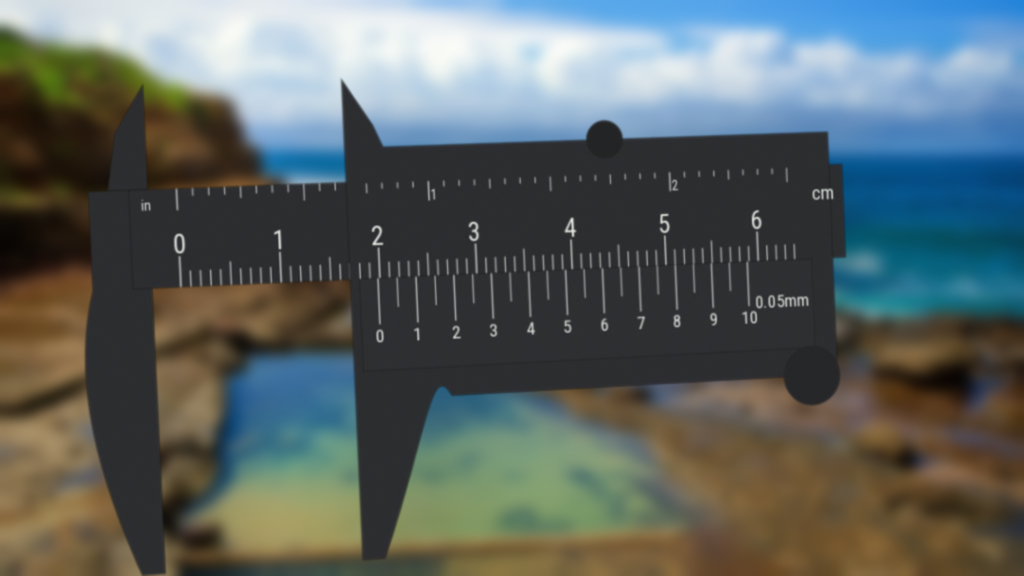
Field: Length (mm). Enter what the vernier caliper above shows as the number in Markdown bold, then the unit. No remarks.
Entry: **19.8** mm
